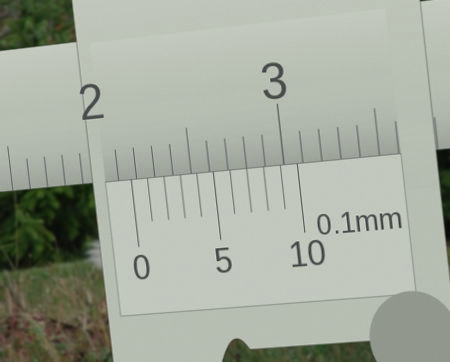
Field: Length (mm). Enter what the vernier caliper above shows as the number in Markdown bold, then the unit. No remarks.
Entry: **21.7** mm
